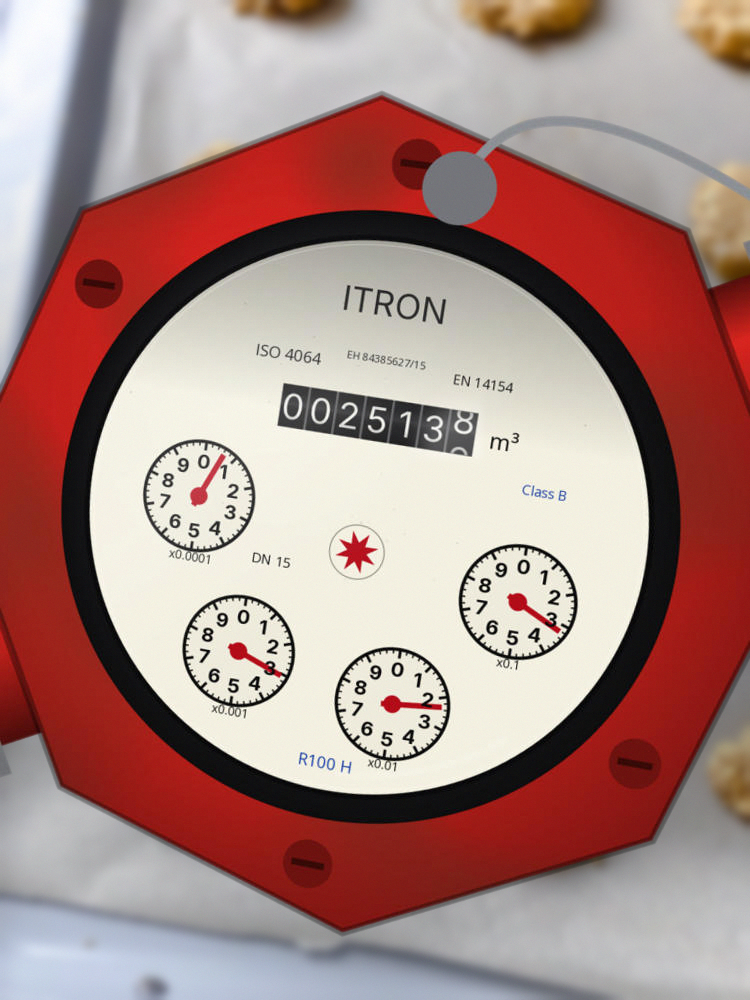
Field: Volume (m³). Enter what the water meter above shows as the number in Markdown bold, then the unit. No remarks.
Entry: **25138.3230** m³
